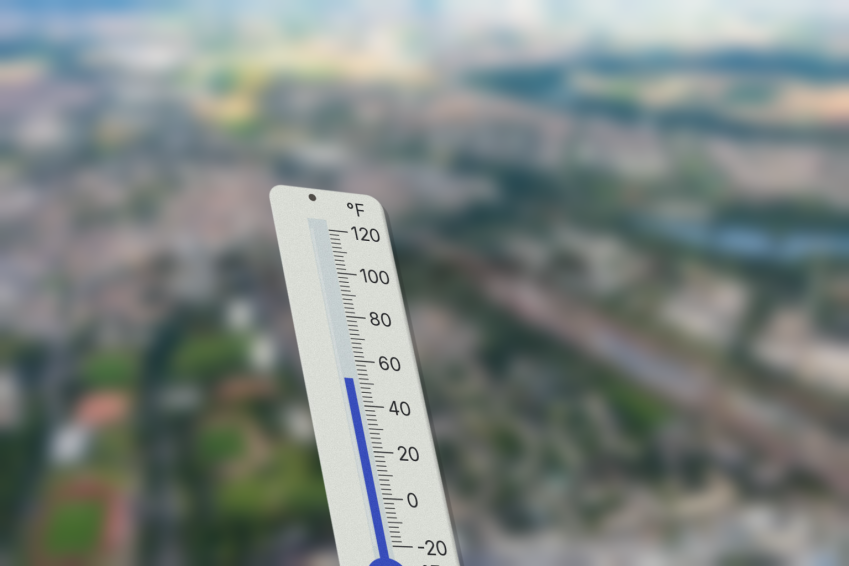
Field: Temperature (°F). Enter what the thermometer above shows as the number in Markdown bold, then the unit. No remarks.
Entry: **52** °F
